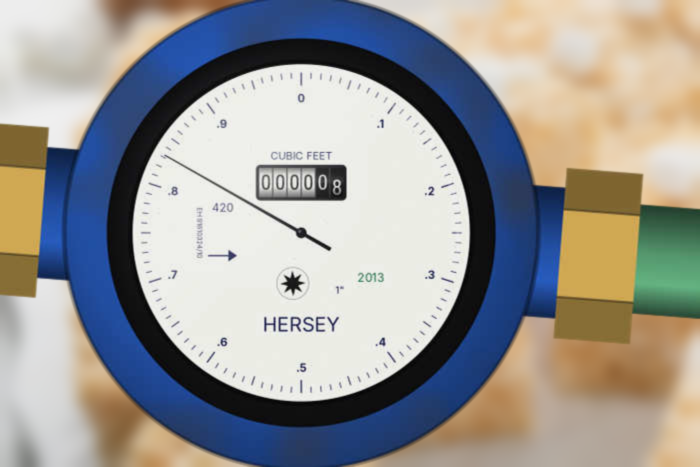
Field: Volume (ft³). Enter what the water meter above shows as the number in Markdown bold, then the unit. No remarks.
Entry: **7.83** ft³
